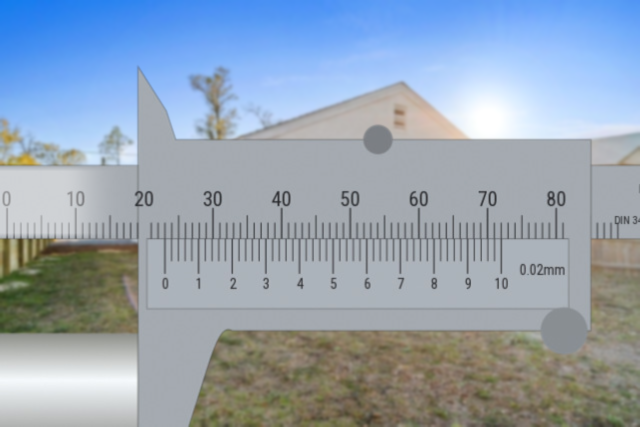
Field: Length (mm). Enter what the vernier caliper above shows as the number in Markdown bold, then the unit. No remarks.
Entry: **23.0** mm
